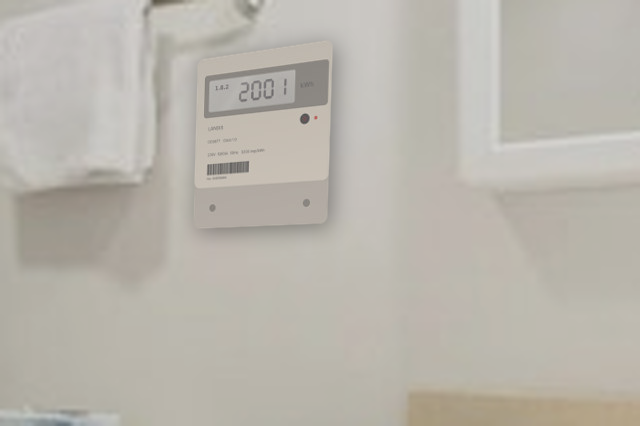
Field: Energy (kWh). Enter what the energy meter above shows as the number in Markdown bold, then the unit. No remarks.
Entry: **2001** kWh
